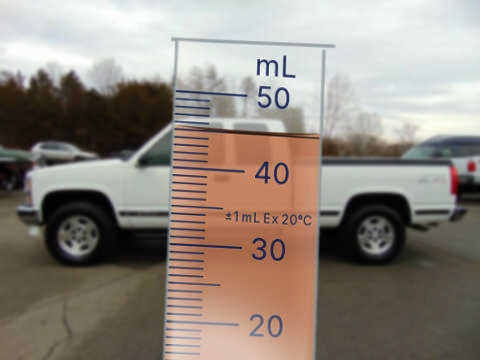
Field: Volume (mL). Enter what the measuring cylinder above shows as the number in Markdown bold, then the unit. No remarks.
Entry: **45** mL
